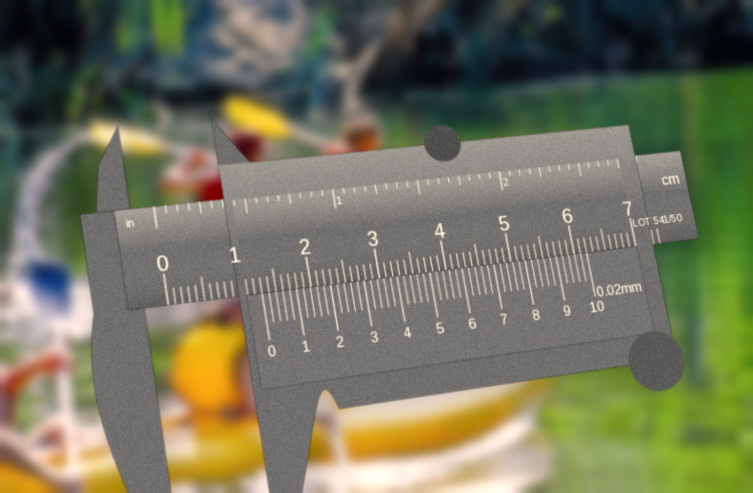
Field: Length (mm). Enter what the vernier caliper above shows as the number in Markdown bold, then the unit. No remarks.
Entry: **13.0** mm
